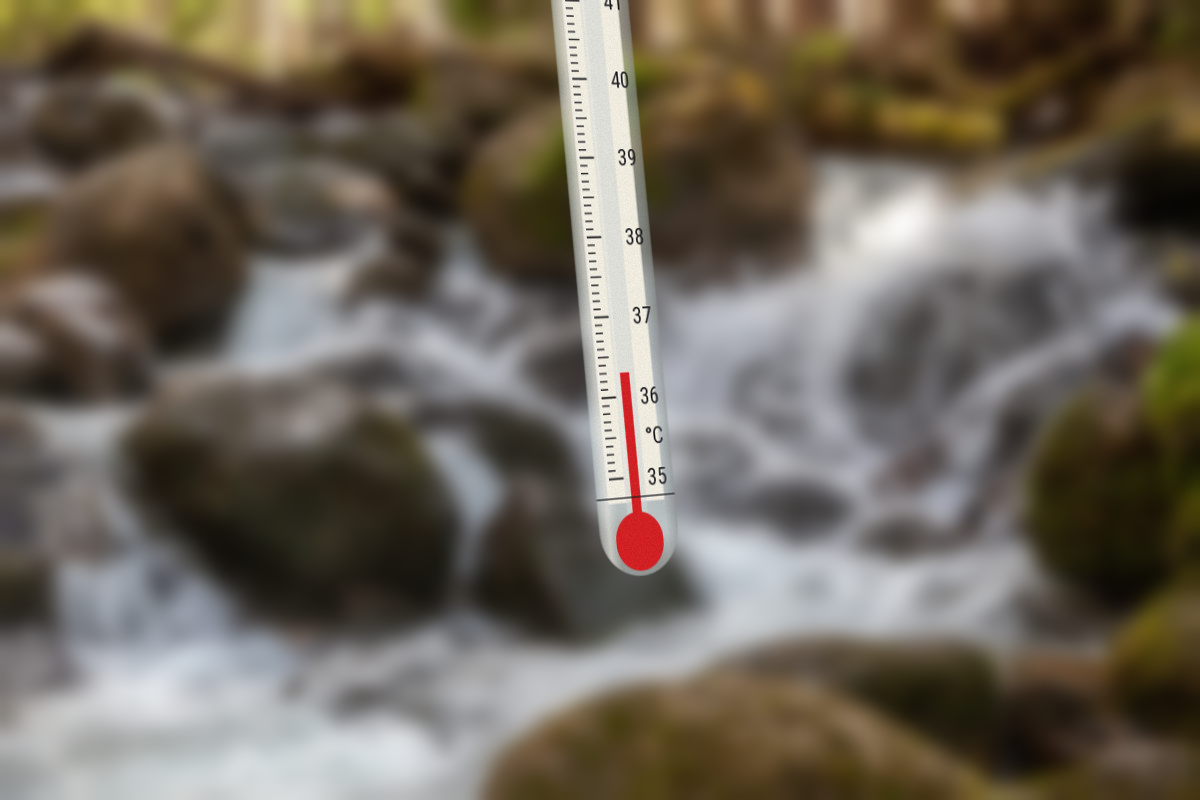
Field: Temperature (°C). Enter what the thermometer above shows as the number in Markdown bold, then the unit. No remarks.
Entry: **36.3** °C
